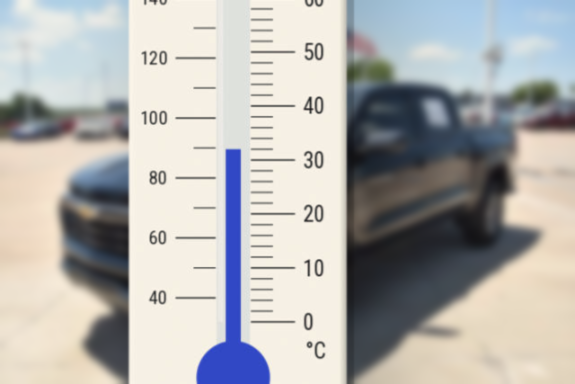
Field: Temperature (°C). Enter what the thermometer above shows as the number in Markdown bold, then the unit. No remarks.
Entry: **32** °C
